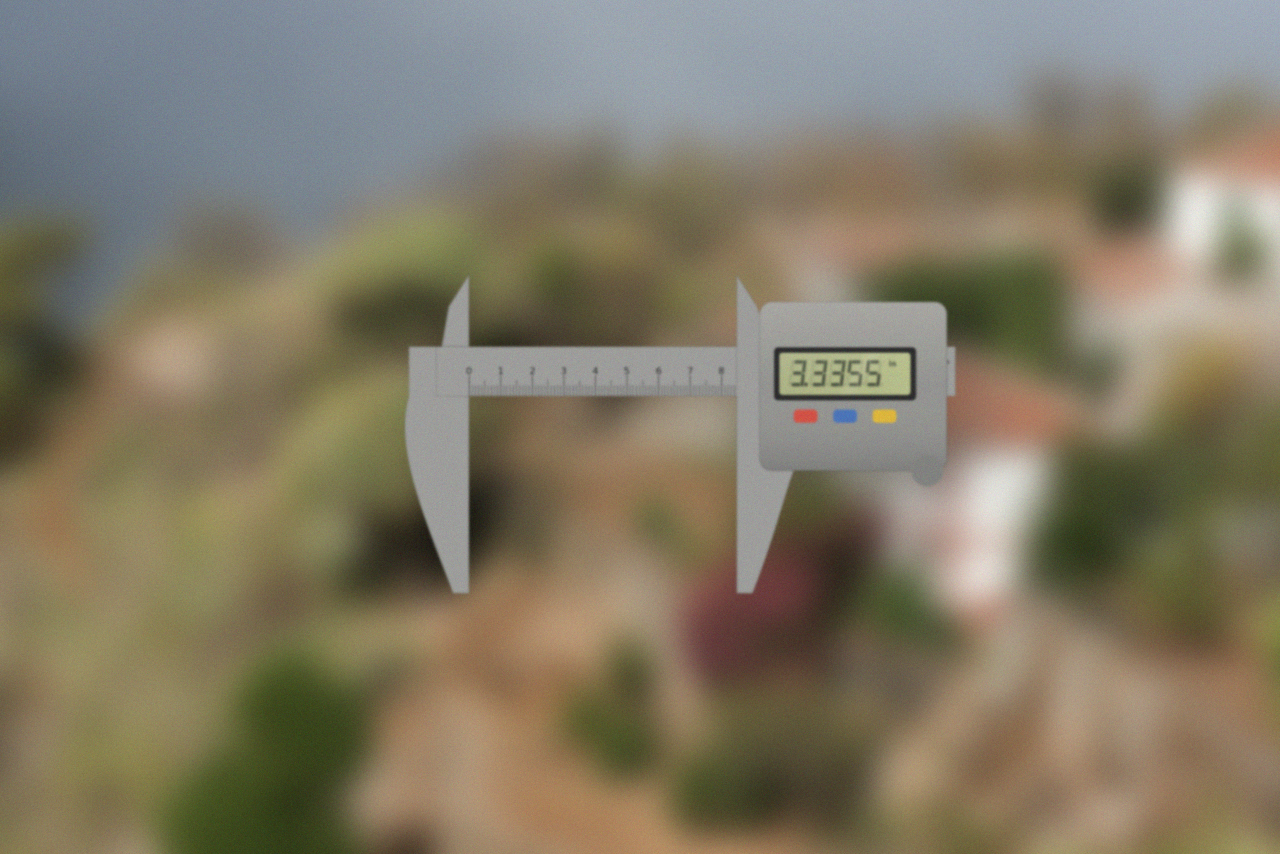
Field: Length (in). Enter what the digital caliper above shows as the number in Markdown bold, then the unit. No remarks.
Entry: **3.3355** in
